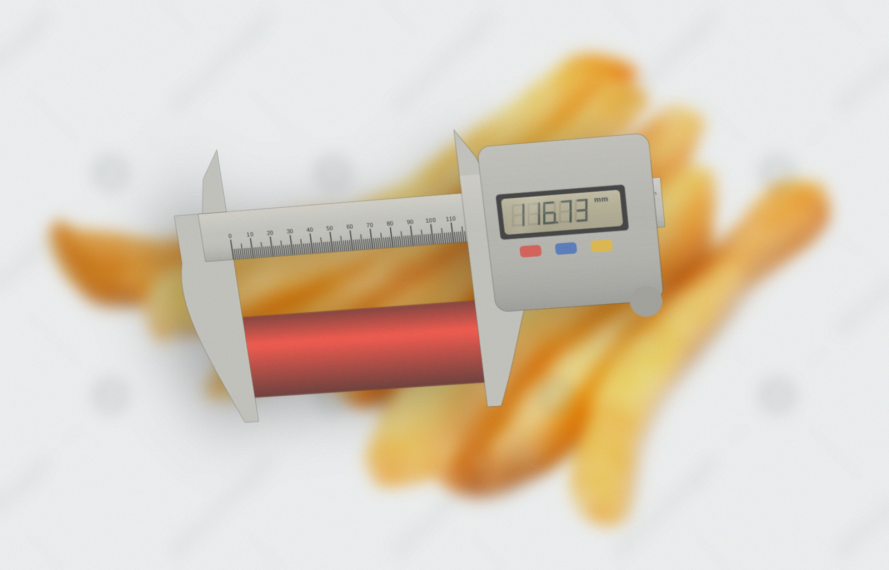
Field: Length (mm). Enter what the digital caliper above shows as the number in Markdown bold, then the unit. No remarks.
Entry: **116.73** mm
